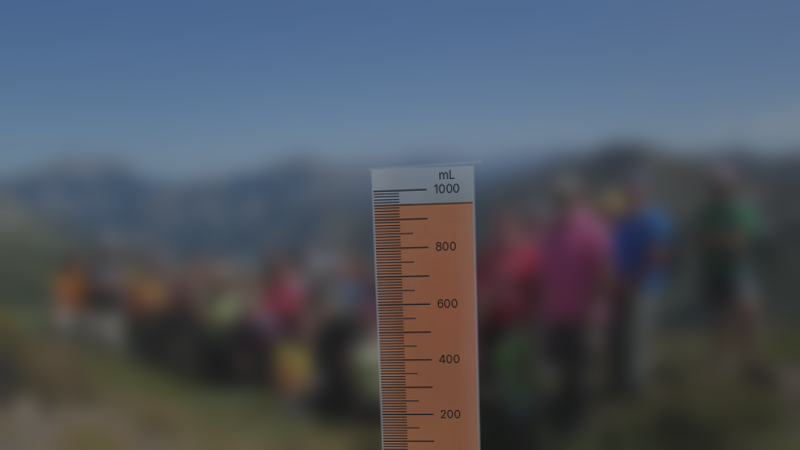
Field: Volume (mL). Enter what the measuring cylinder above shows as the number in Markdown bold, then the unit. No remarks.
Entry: **950** mL
